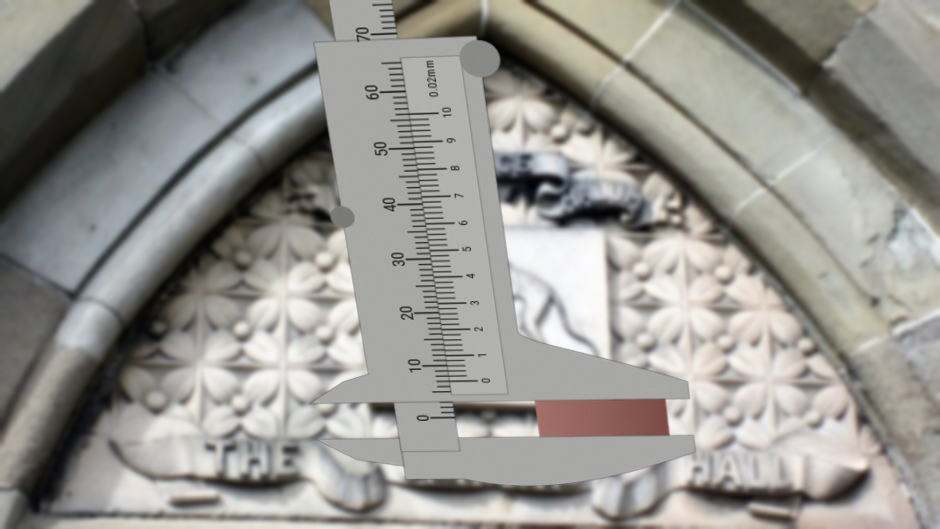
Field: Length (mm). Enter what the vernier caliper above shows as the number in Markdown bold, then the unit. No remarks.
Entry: **7.0** mm
